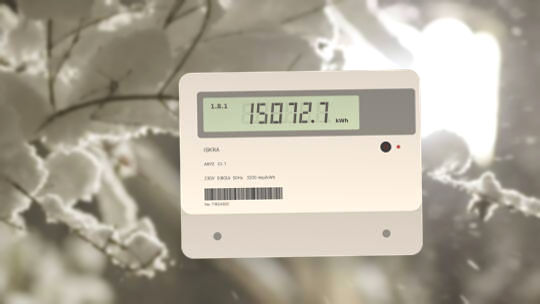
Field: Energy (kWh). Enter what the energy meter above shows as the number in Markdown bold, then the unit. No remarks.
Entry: **15072.7** kWh
